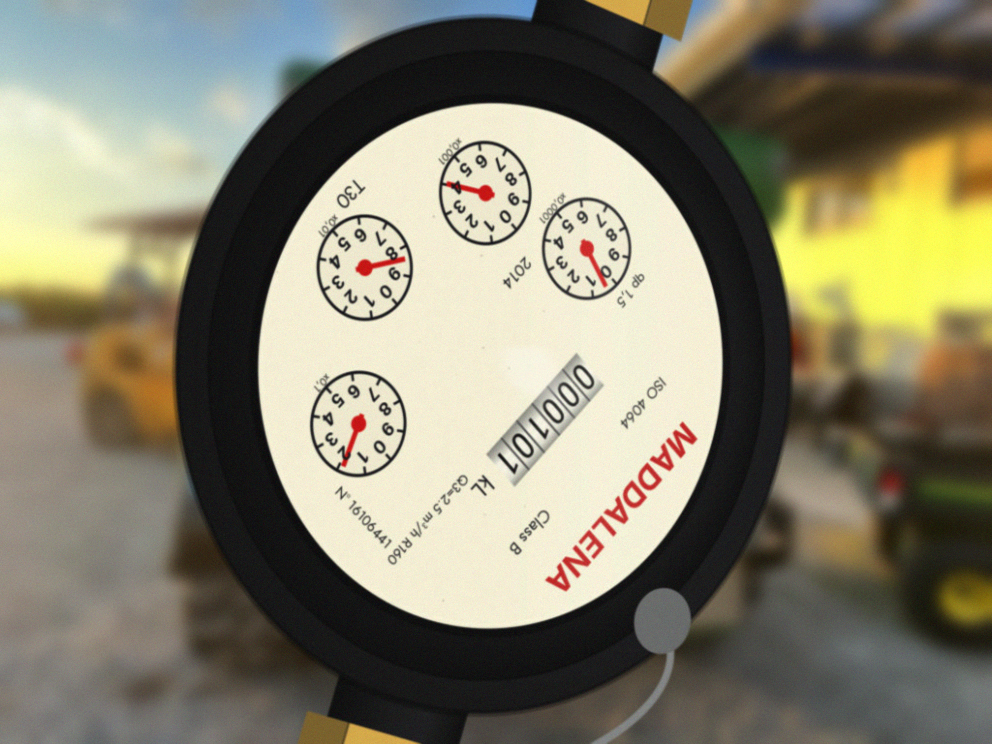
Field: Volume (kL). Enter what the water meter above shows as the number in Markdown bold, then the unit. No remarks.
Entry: **101.1840** kL
